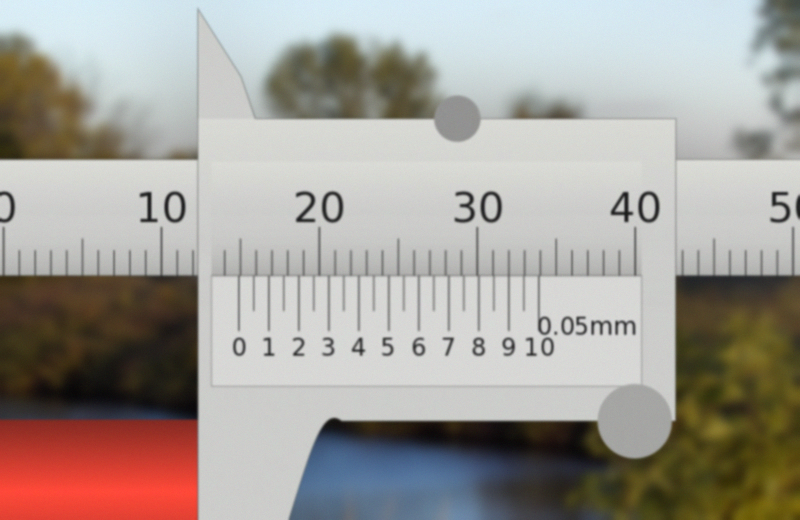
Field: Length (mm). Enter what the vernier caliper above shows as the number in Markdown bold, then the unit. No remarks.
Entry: **14.9** mm
